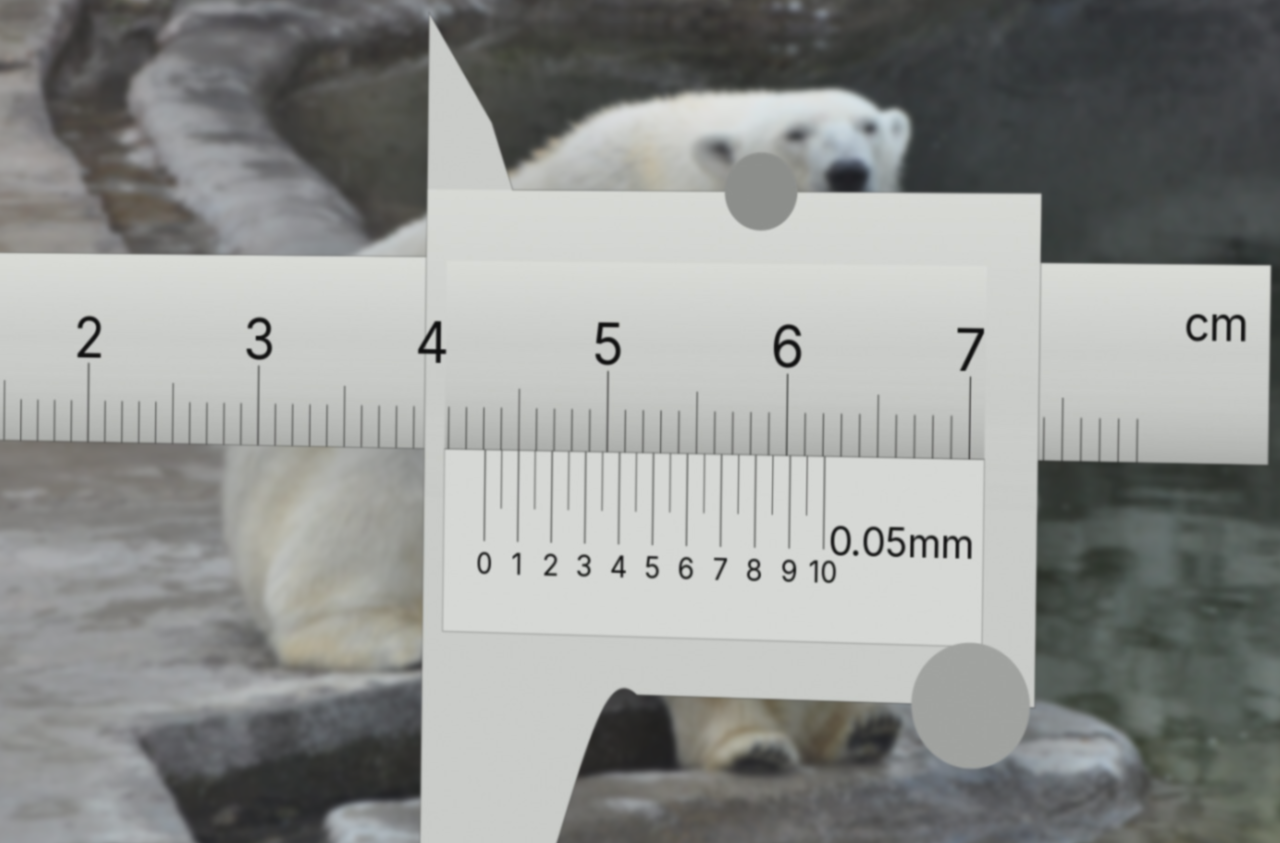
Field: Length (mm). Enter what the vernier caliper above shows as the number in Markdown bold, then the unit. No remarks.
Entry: **43.1** mm
